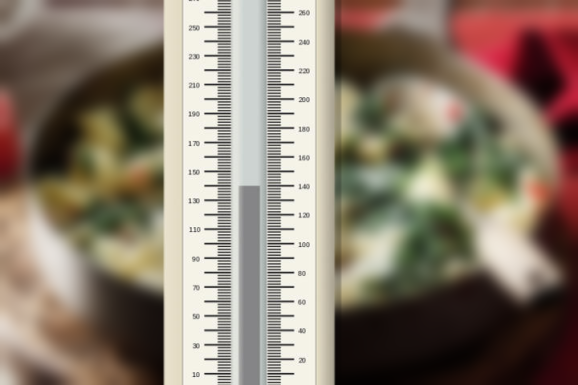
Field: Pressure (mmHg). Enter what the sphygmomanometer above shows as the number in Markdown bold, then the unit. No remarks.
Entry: **140** mmHg
